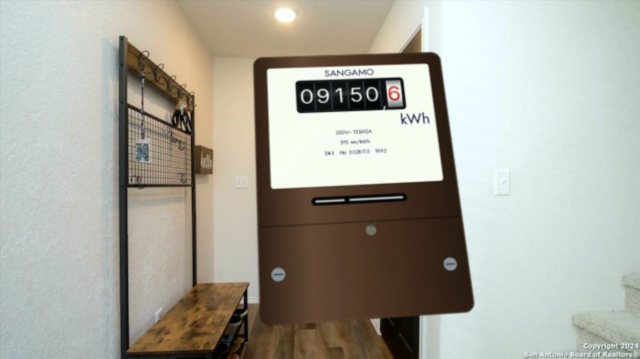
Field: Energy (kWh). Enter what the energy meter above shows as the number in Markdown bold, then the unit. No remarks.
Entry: **9150.6** kWh
